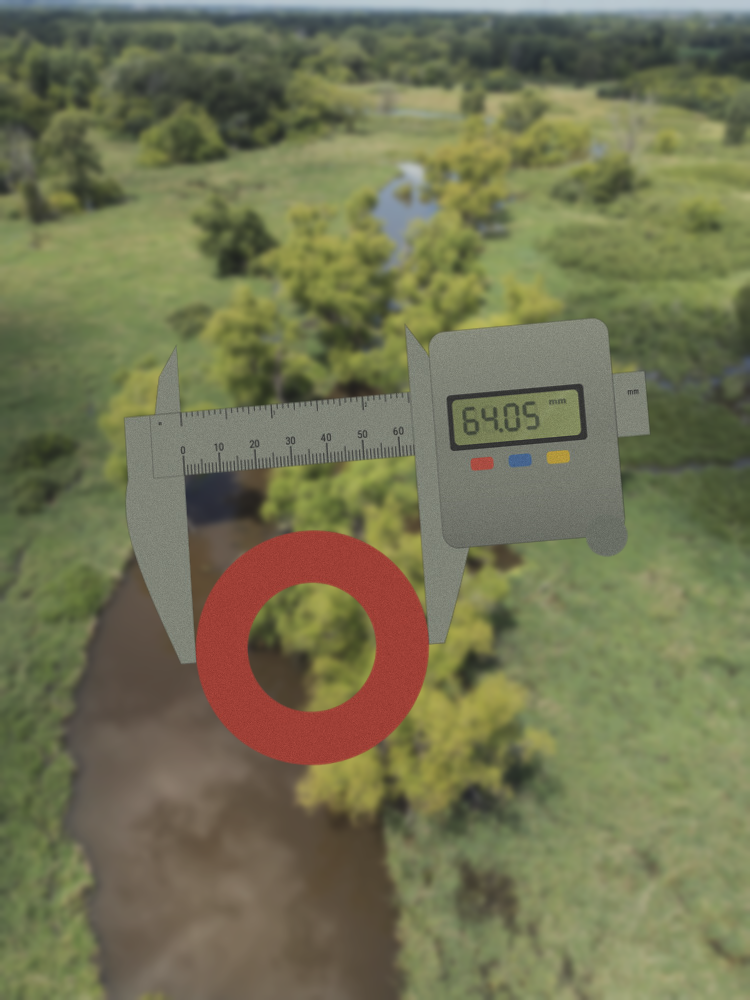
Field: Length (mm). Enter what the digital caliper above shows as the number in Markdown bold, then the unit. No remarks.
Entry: **64.05** mm
